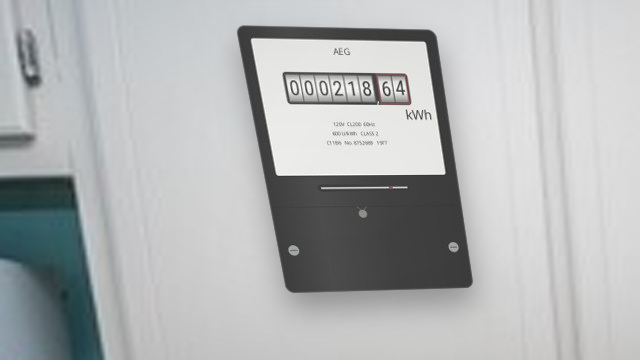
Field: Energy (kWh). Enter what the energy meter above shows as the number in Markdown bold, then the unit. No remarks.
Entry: **218.64** kWh
